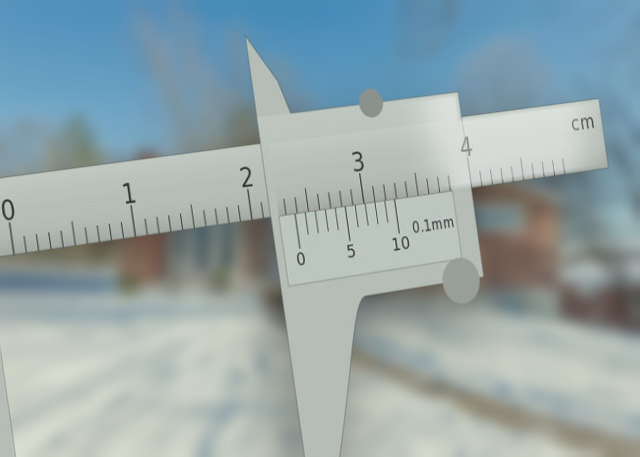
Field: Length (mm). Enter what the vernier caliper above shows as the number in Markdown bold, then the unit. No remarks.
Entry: **23.8** mm
